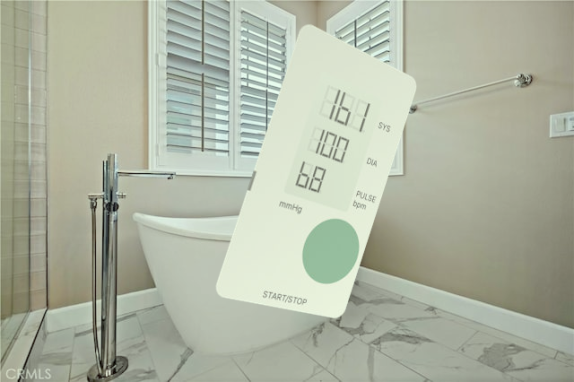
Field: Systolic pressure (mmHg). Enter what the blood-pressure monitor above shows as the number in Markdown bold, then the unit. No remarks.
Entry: **161** mmHg
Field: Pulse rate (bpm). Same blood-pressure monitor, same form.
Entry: **68** bpm
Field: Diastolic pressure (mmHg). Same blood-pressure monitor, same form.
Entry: **100** mmHg
